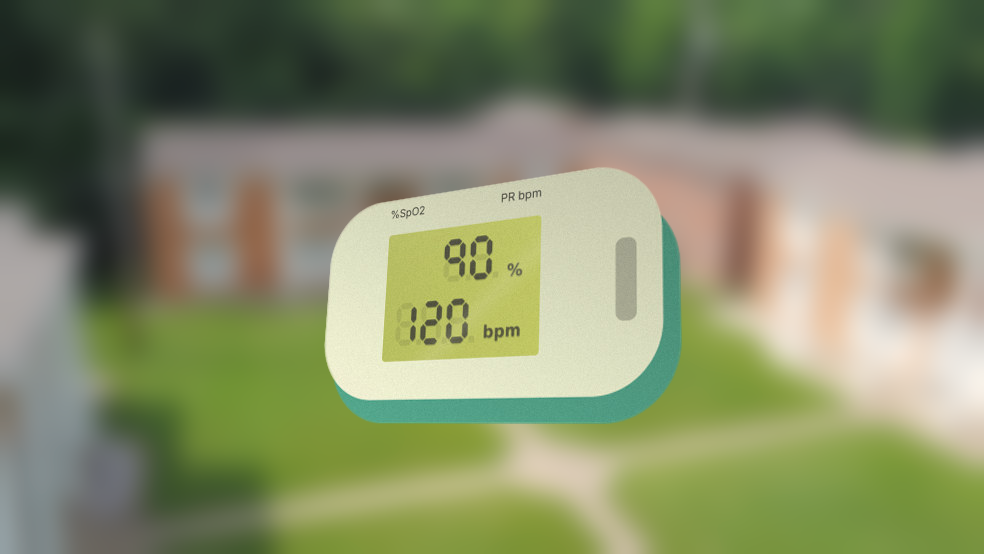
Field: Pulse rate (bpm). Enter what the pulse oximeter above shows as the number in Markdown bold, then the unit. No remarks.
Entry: **120** bpm
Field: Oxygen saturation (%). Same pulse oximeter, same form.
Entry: **90** %
